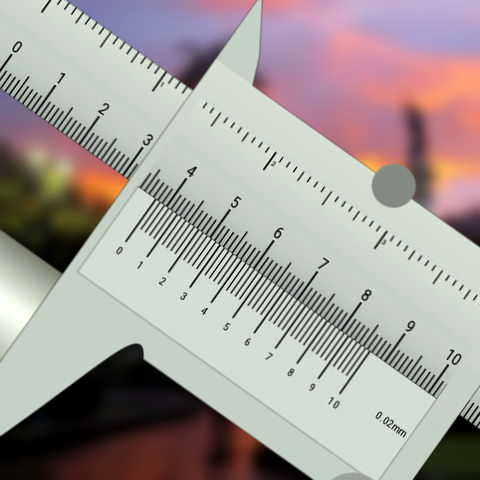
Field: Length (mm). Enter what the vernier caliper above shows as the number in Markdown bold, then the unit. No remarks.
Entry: **37.6** mm
